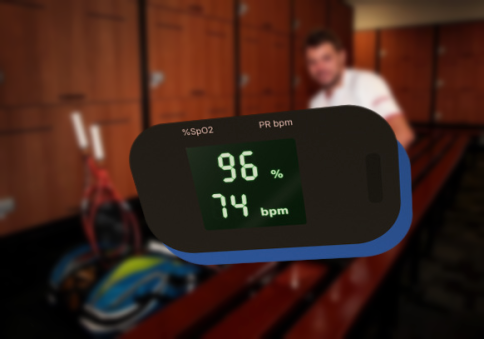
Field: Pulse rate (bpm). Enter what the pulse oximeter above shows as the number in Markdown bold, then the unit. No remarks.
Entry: **74** bpm
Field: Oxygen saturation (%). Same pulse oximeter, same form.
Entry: **96** %
